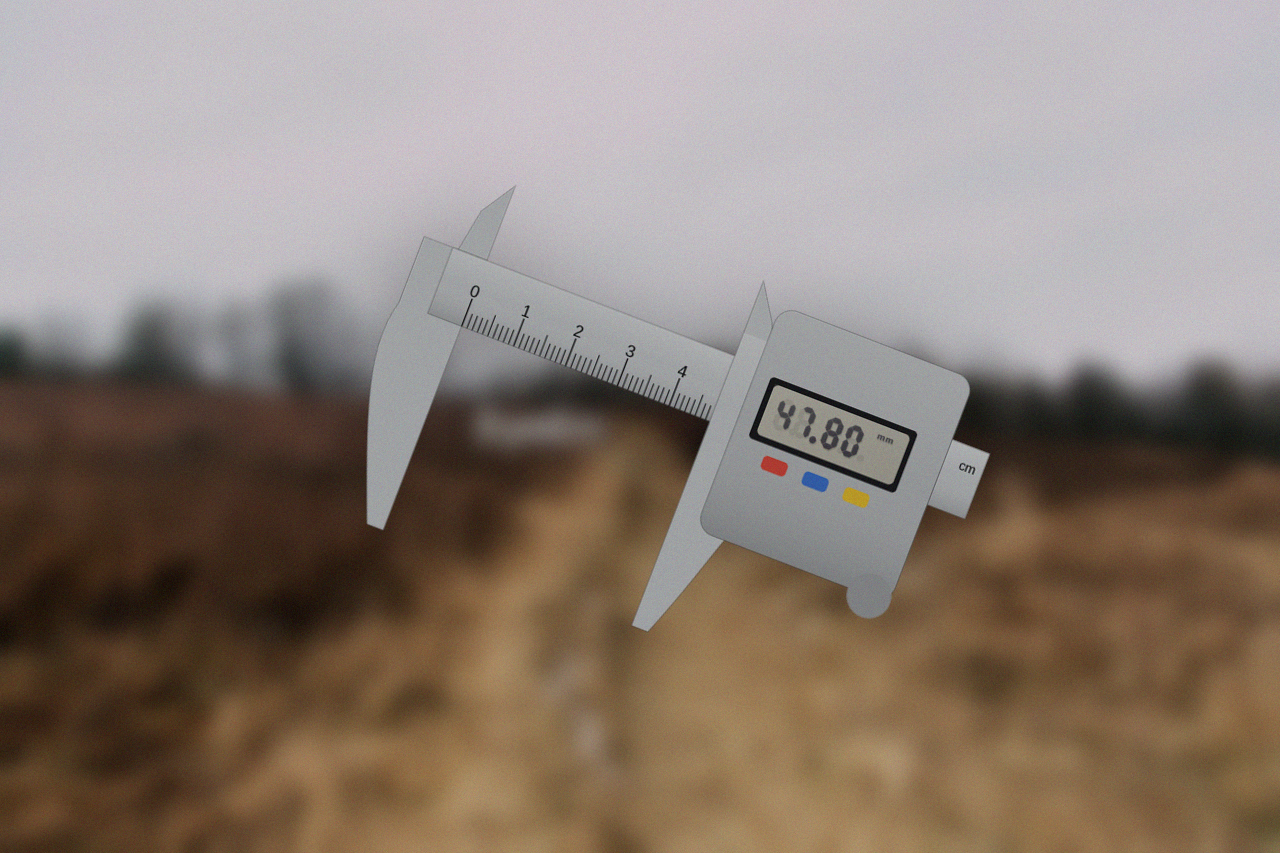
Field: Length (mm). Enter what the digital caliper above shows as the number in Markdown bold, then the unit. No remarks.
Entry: **47.80** mm
